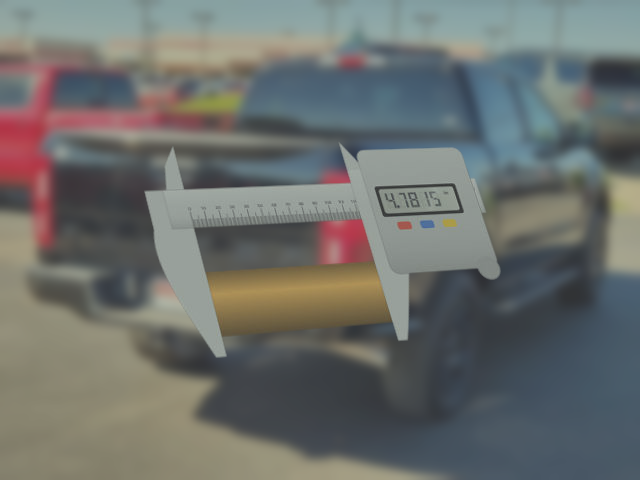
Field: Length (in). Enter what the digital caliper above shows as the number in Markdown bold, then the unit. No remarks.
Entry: **4.7815** in
